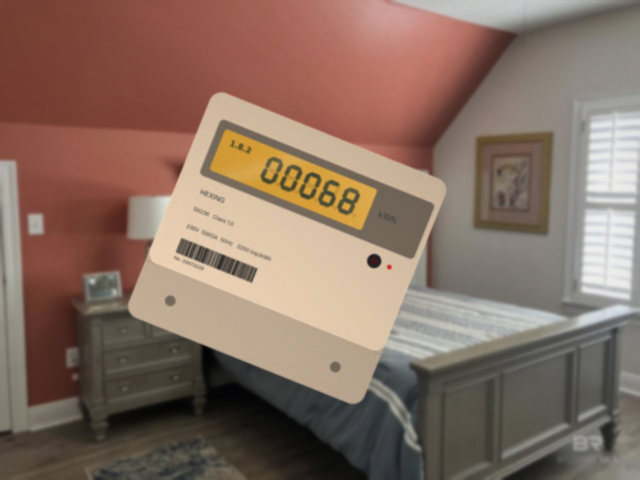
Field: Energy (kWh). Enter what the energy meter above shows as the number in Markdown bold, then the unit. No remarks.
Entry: **68** kWh
